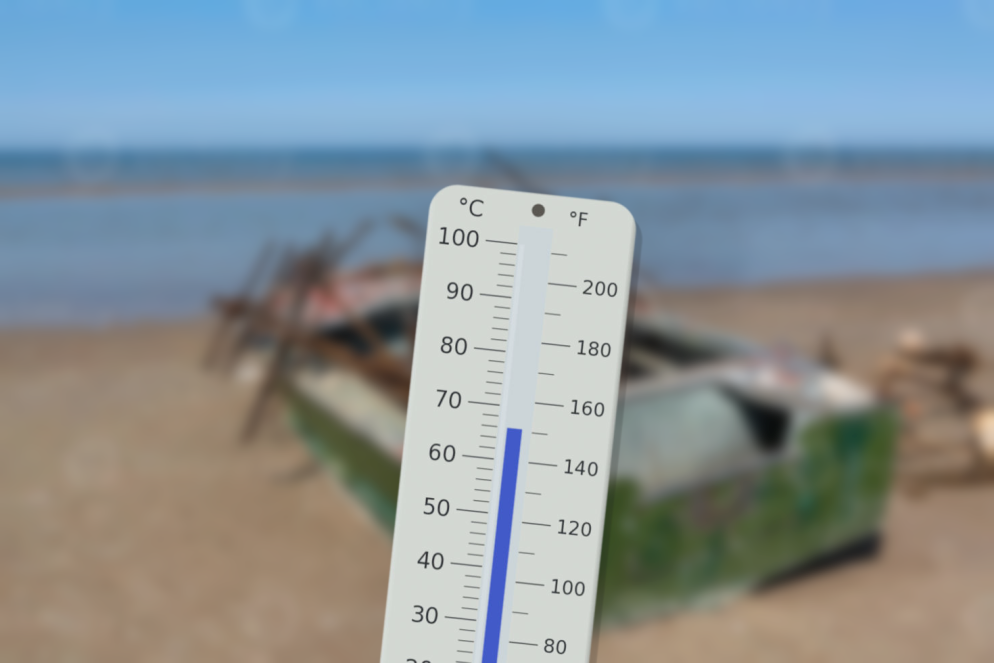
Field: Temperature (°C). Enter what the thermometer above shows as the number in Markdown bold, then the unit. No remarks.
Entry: **66** °C
